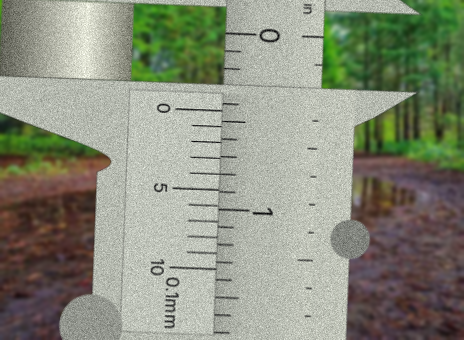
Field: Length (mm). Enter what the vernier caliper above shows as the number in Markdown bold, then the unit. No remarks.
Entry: **4.4** mm
